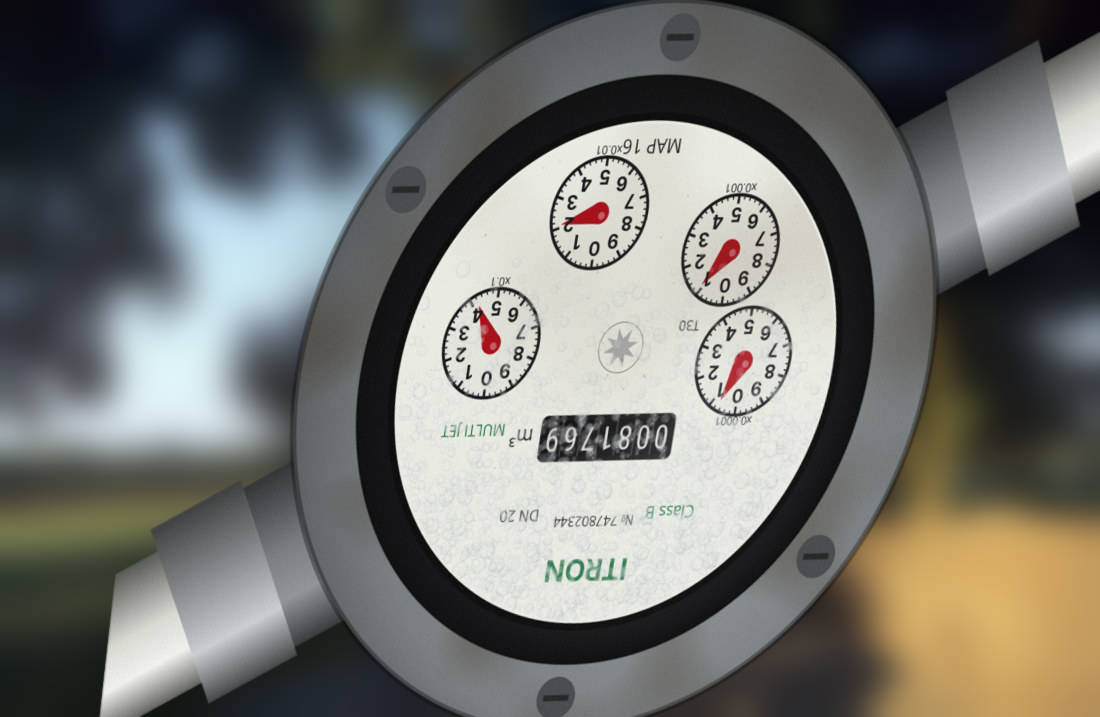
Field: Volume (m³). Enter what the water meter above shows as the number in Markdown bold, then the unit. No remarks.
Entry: **81769.4210** m³
